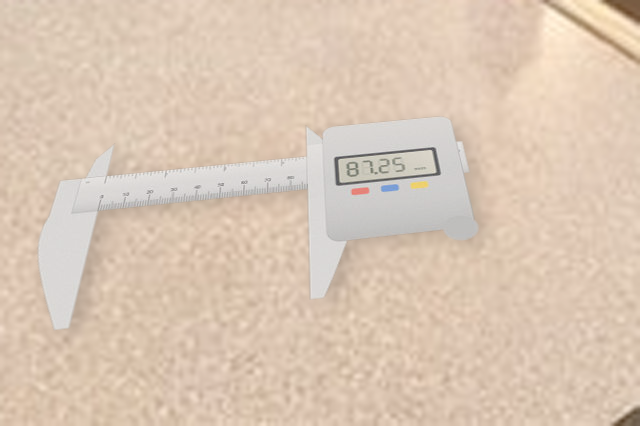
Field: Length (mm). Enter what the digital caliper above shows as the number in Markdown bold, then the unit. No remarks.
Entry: **87.25** mm
